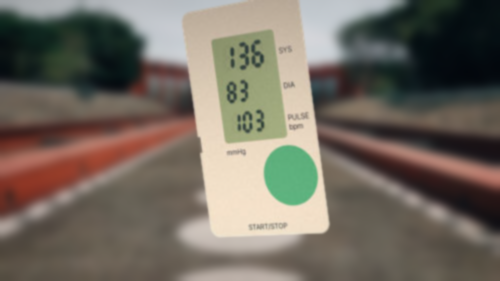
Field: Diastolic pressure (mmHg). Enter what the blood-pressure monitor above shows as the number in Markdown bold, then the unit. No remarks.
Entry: **83** mmHg
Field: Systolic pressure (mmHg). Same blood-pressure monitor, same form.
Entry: **136** mmHg
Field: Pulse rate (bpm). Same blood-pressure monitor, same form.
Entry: **103** bpm
